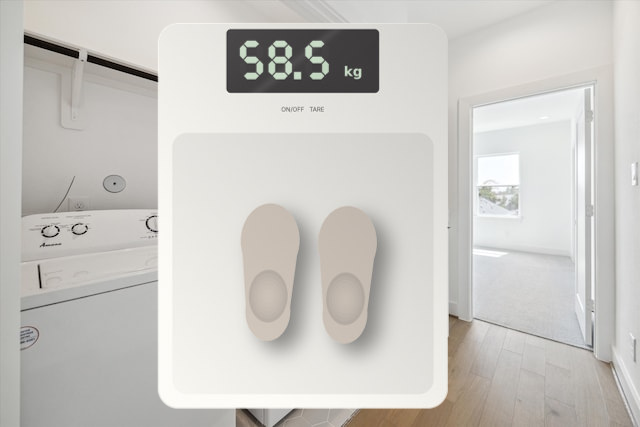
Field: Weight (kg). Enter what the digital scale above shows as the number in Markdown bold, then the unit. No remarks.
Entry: **58.5** kg
